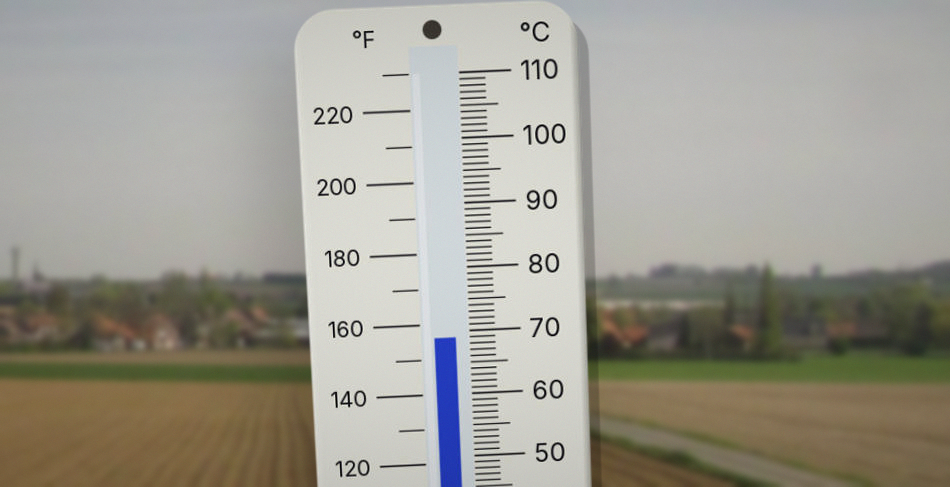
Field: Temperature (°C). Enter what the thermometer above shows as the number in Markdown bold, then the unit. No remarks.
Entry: **69** °C
